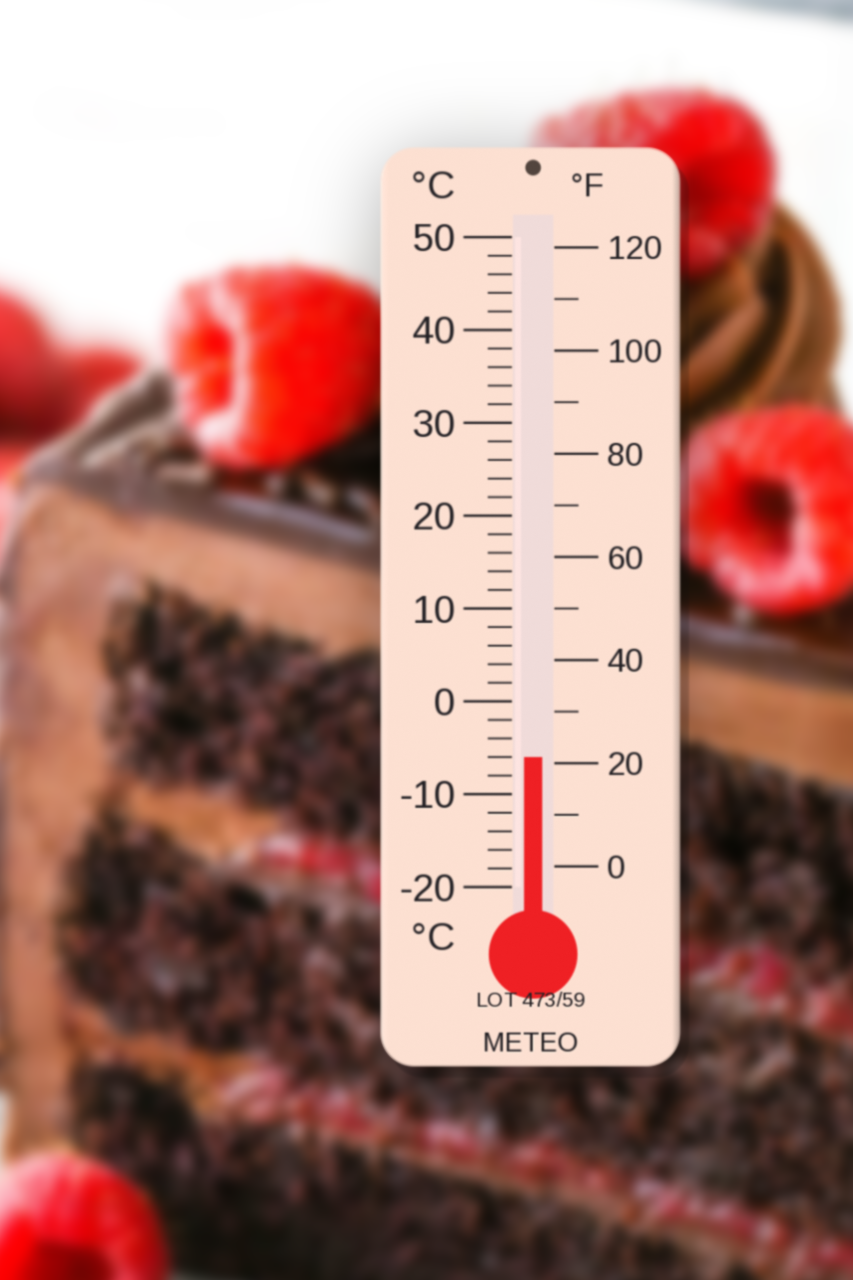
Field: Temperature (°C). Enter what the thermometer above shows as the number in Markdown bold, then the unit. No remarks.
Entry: **-6** °C
